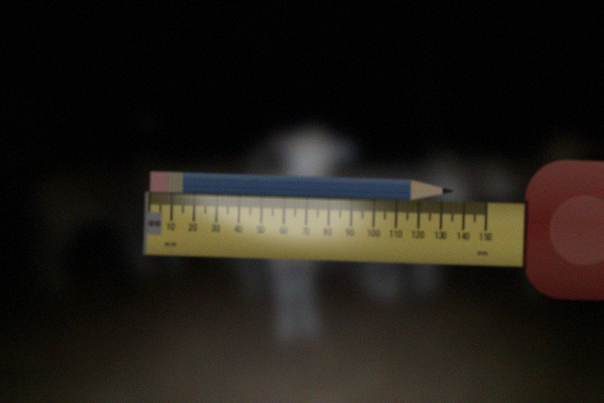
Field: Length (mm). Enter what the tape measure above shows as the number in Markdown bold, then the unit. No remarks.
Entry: **135** mm
